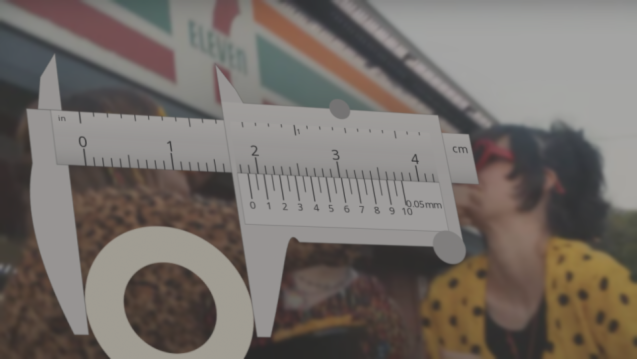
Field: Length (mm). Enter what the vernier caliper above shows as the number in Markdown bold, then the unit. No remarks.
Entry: **18.8** mm
